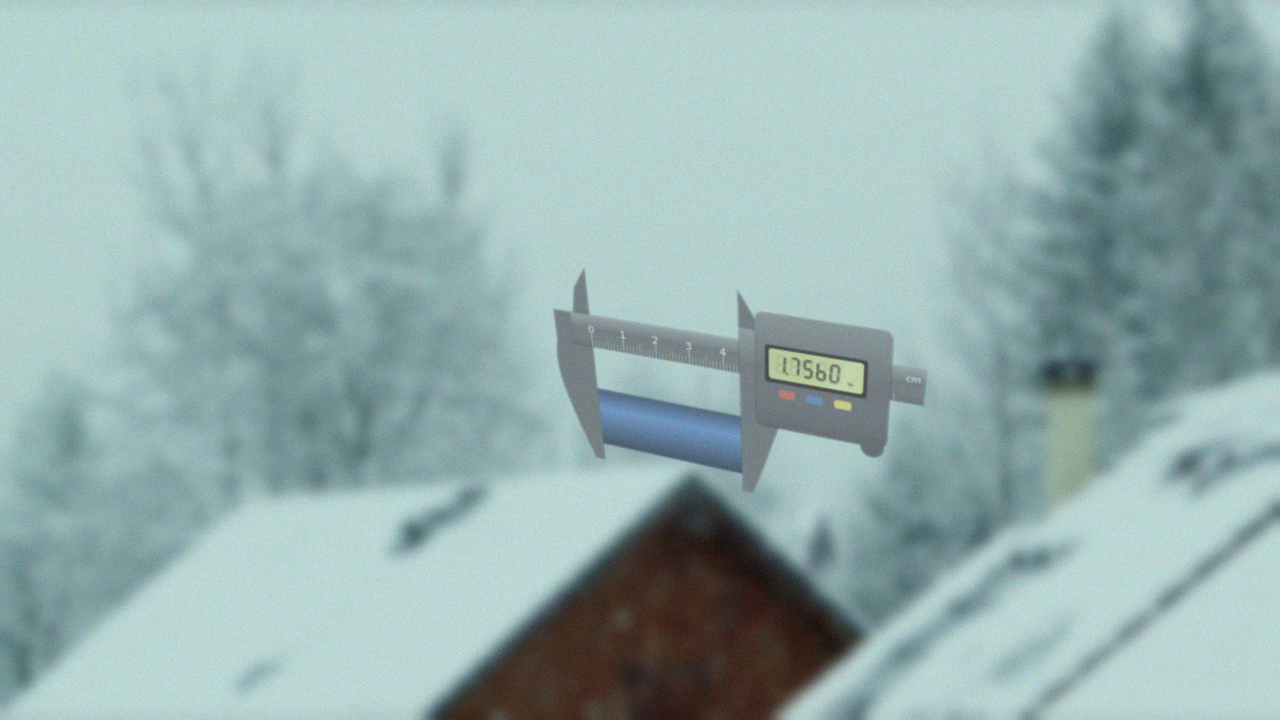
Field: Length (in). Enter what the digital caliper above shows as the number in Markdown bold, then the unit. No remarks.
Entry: **1.7560** in
